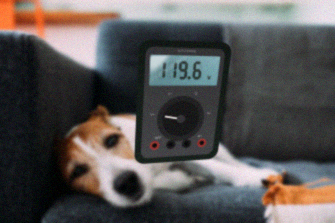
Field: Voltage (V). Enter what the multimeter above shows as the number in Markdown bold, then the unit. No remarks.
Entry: **119.6** V
